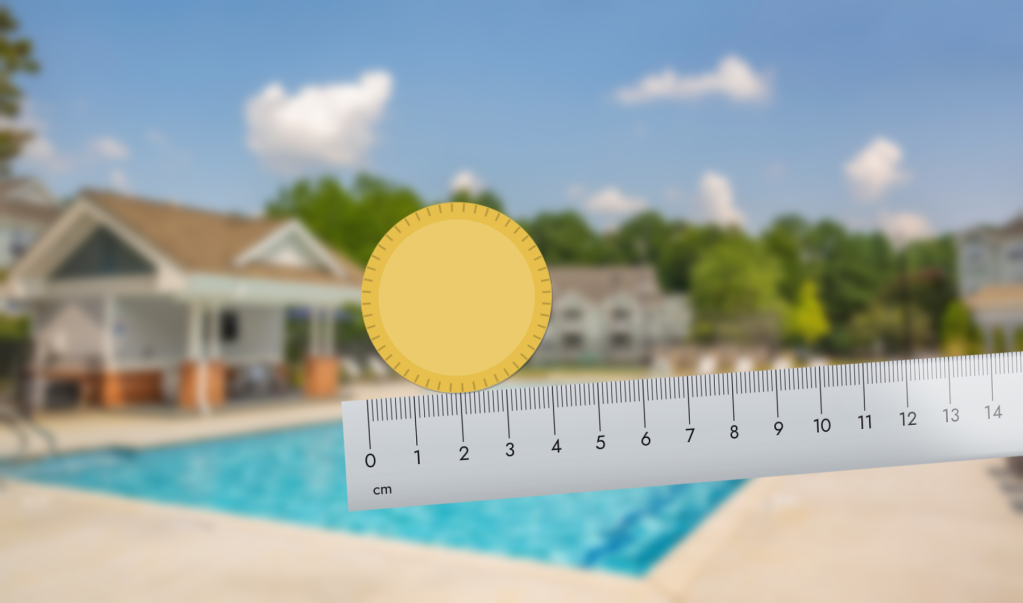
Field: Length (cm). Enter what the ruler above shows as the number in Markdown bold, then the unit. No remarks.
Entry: **4.1** cm
